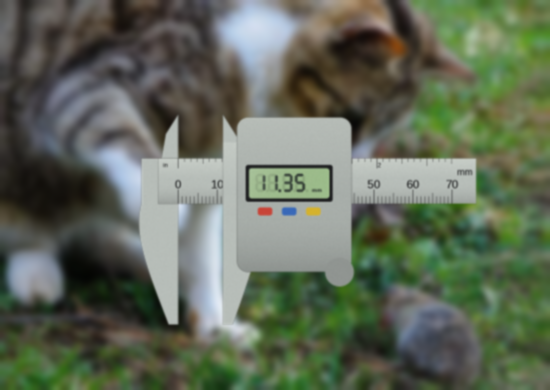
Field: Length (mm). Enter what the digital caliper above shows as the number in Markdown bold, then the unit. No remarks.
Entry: **11.35** mm
